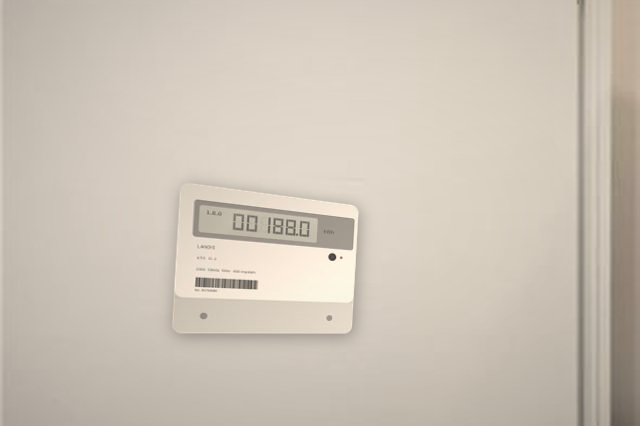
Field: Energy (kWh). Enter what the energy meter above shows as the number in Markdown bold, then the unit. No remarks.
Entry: **188.0** kWh
